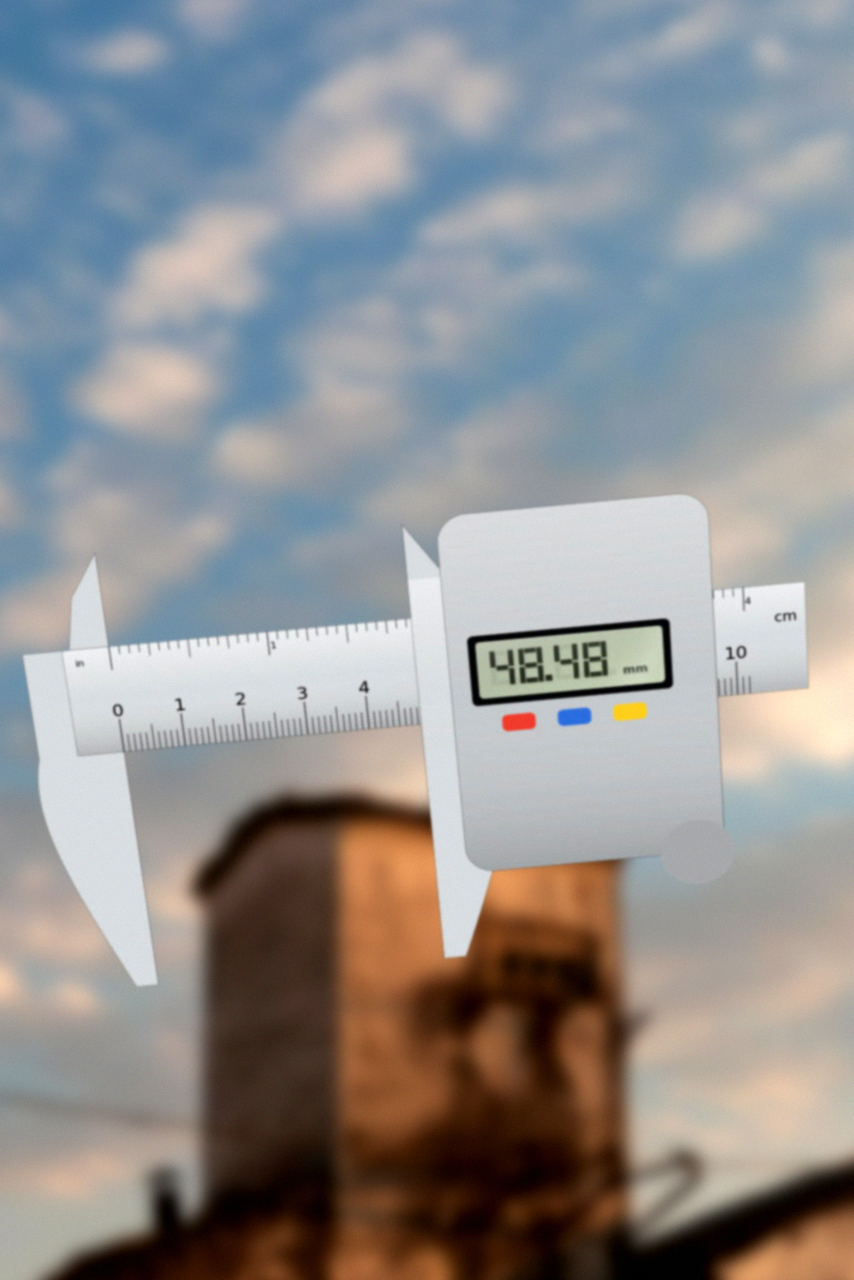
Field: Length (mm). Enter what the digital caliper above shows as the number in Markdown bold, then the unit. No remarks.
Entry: **48.48** mm
